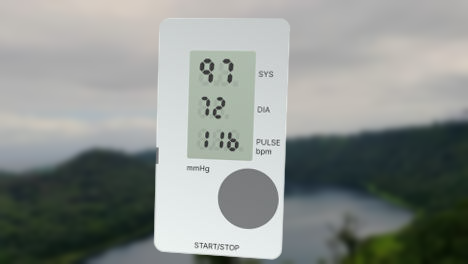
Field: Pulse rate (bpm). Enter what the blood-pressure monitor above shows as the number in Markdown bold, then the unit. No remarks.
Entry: **116** bpm
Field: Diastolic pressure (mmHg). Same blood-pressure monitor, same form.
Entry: **72** mmHg
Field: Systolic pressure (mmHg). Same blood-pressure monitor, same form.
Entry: **97** mmHg
